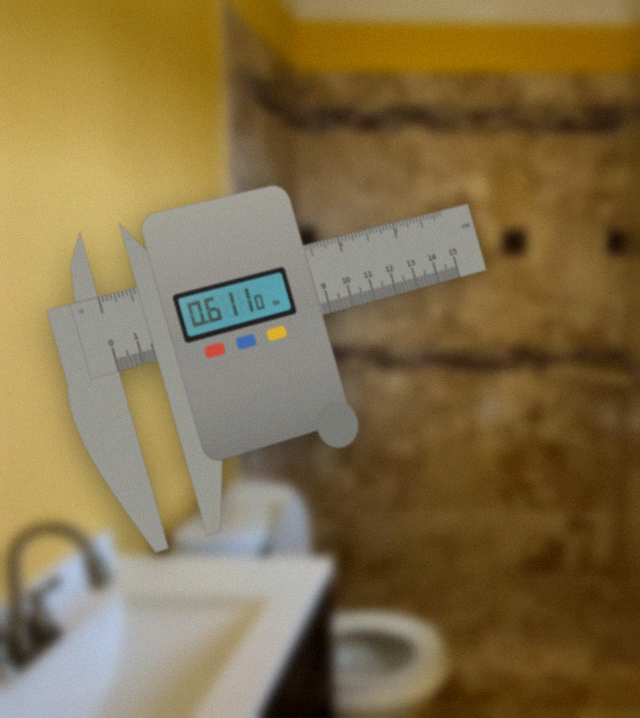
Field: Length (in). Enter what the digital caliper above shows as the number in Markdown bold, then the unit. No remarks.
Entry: **0.6110** in
